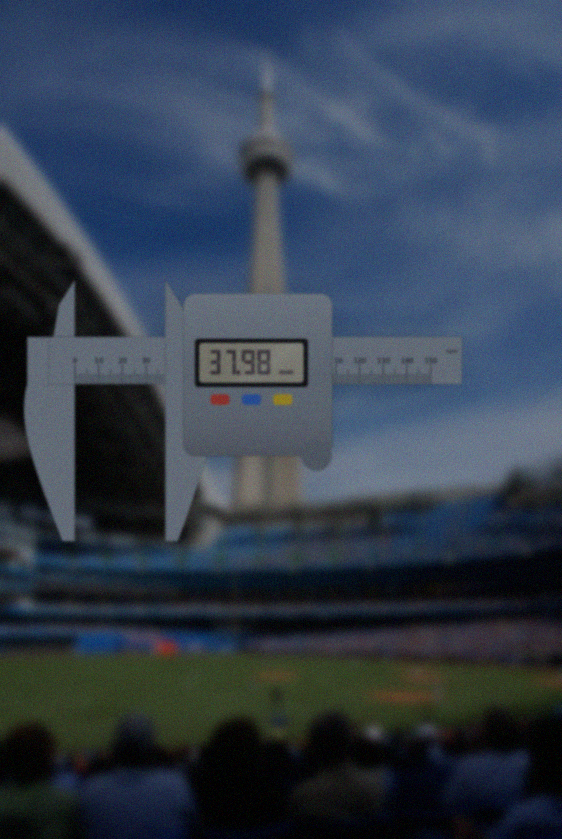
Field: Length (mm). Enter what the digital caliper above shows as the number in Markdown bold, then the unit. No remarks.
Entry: **37.98** mm
